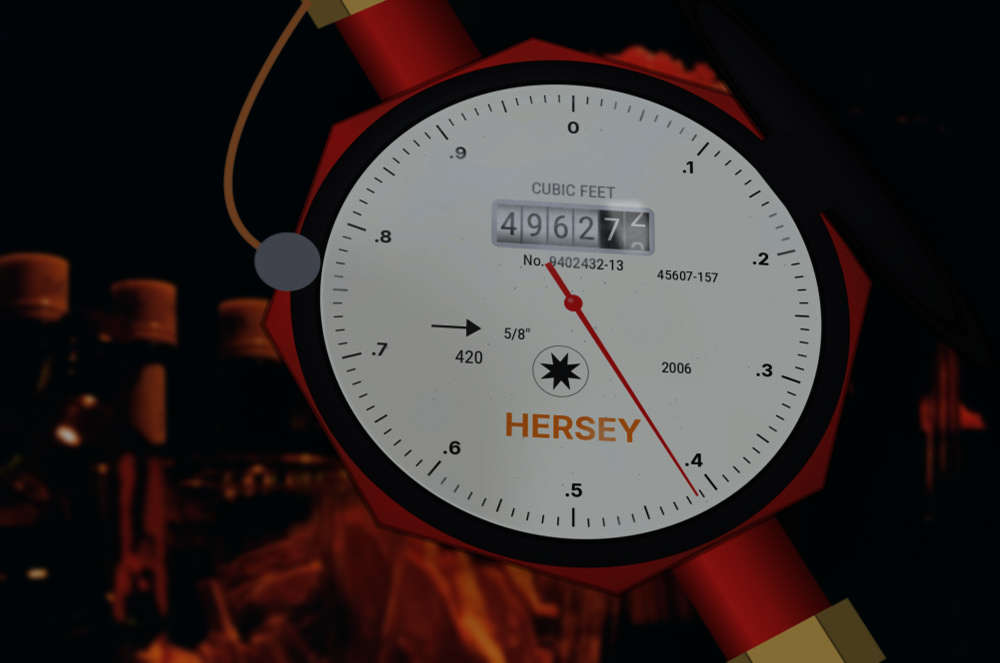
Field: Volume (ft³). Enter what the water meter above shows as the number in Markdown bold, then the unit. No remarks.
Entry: **496272.41** ft³
